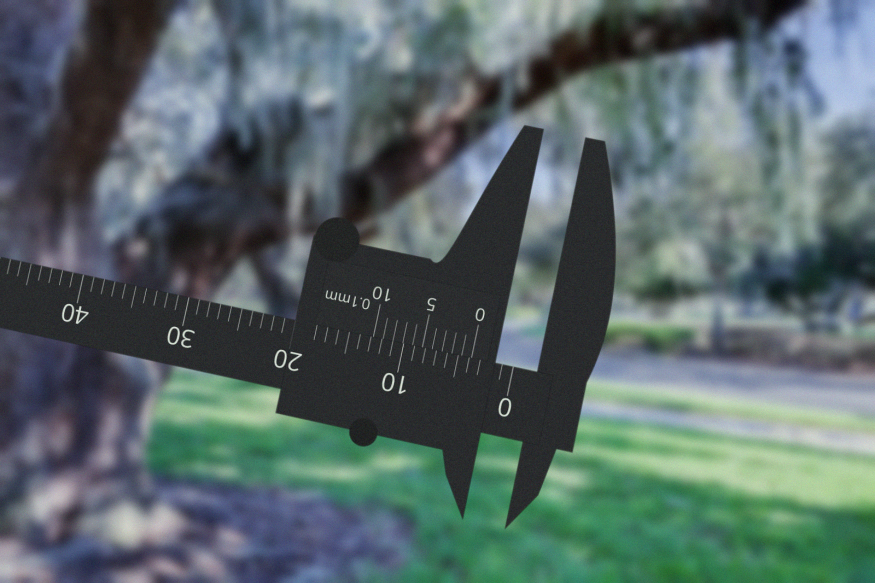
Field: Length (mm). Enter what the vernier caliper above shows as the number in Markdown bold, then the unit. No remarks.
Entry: **3.8** mm
